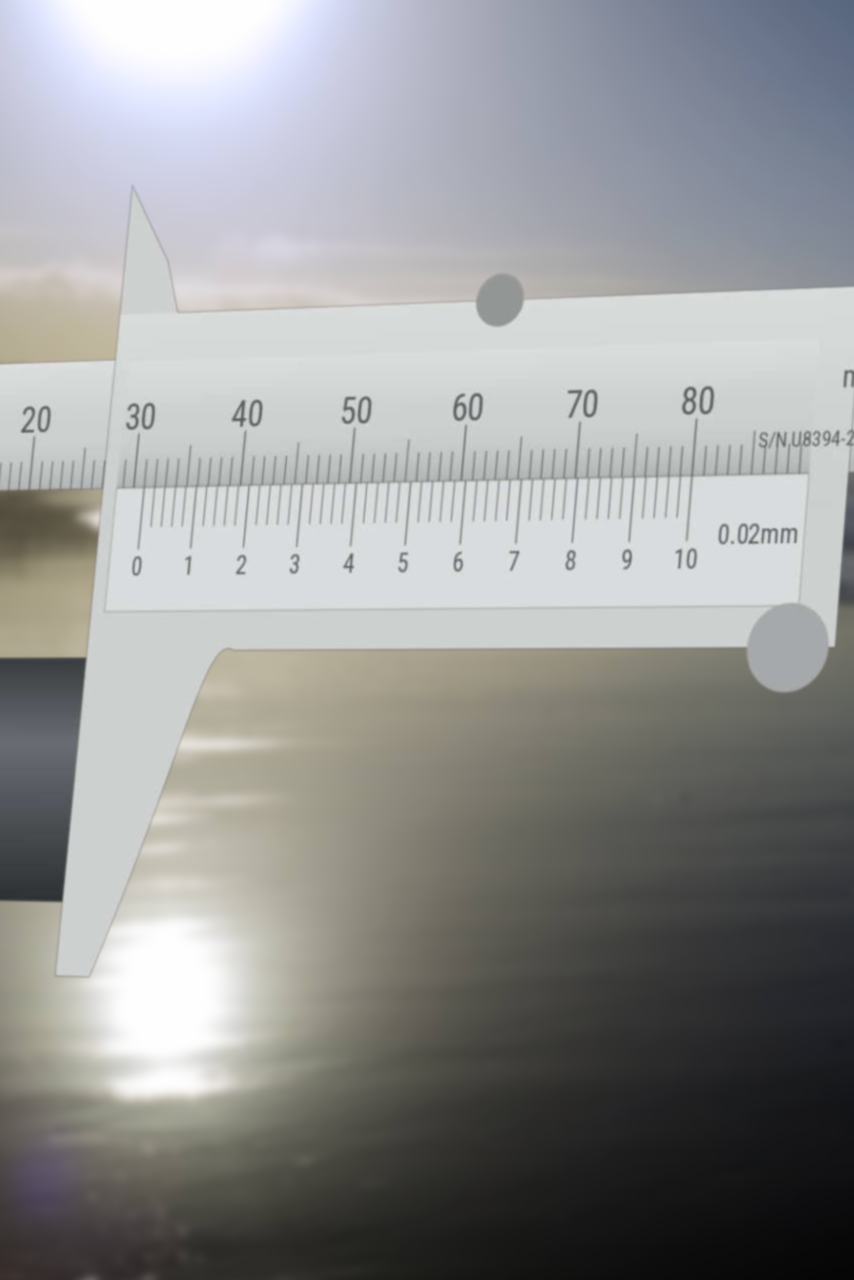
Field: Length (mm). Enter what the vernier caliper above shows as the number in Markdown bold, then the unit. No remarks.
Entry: **31.0** mm
